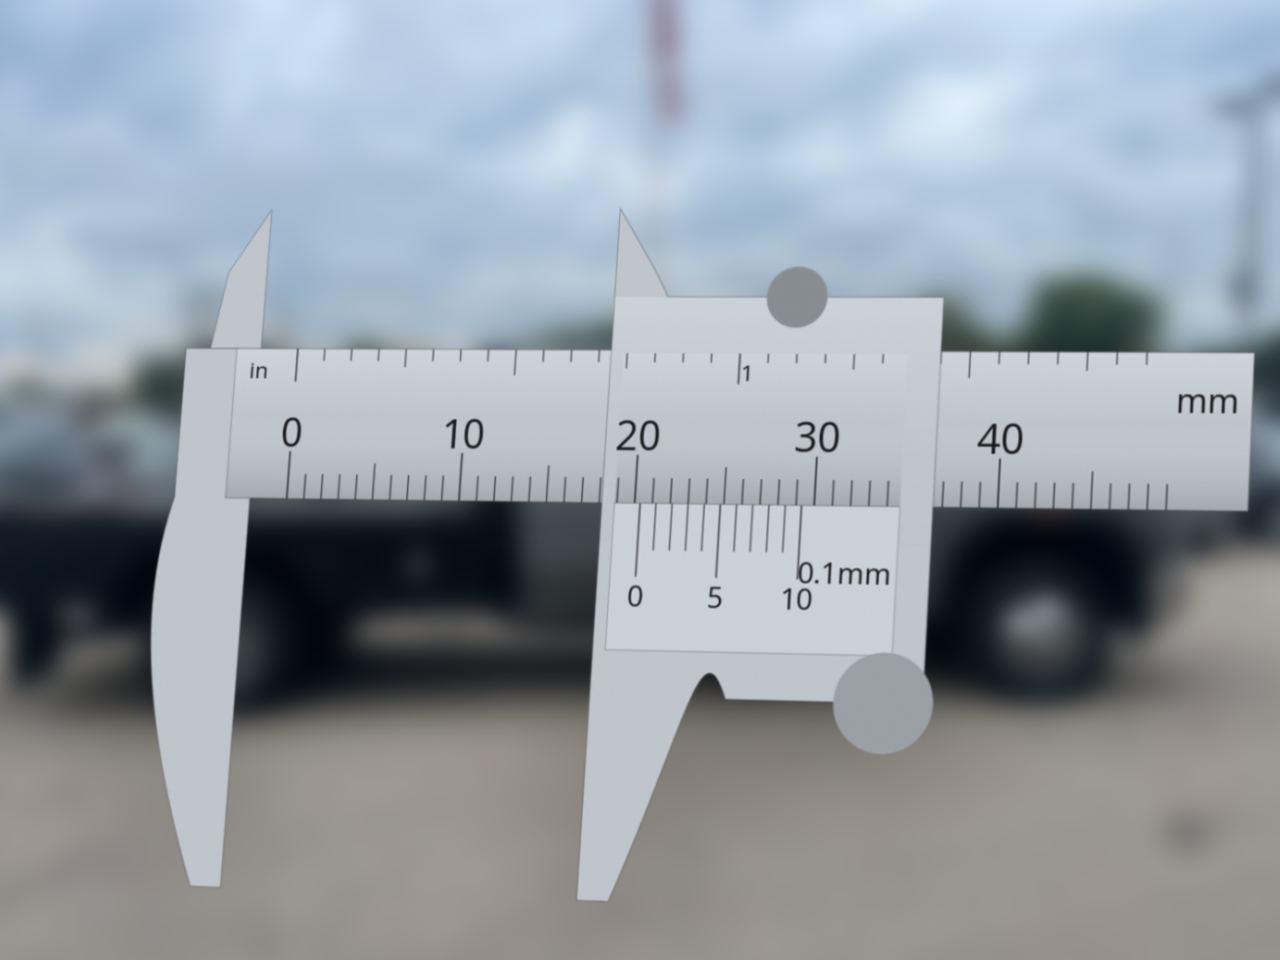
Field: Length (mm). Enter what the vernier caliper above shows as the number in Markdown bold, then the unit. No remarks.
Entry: **20.3** mm
